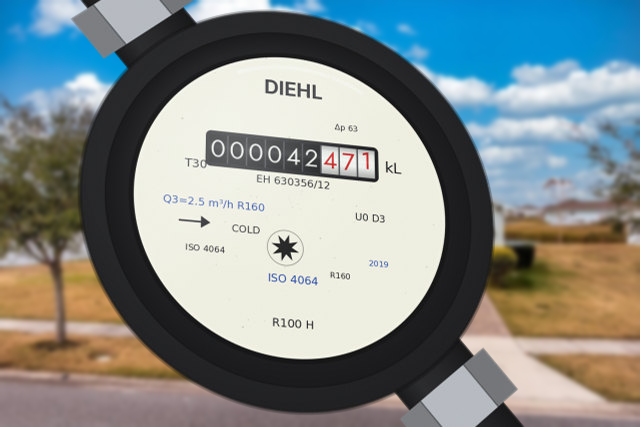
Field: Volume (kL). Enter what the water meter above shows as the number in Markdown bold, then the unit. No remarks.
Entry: **42.471** kL
